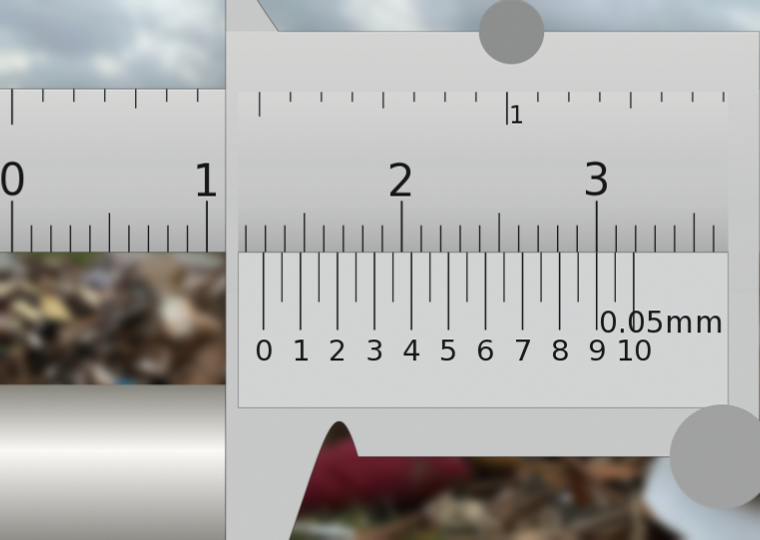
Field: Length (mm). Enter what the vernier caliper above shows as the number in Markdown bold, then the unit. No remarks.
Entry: **12.9** mm
